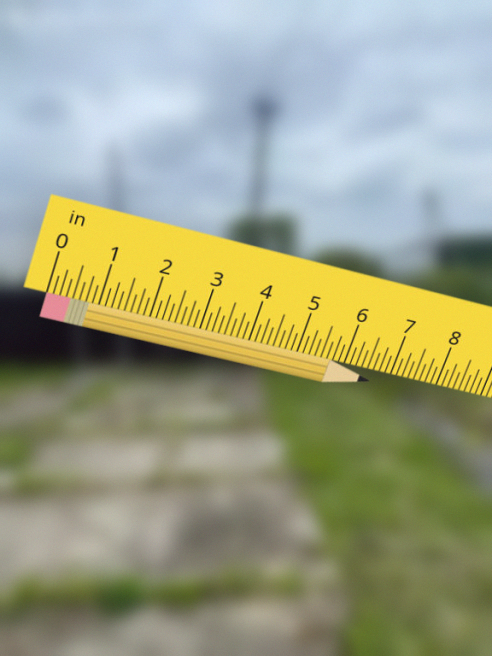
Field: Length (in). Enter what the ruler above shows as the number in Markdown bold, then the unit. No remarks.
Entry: **6.625** in
